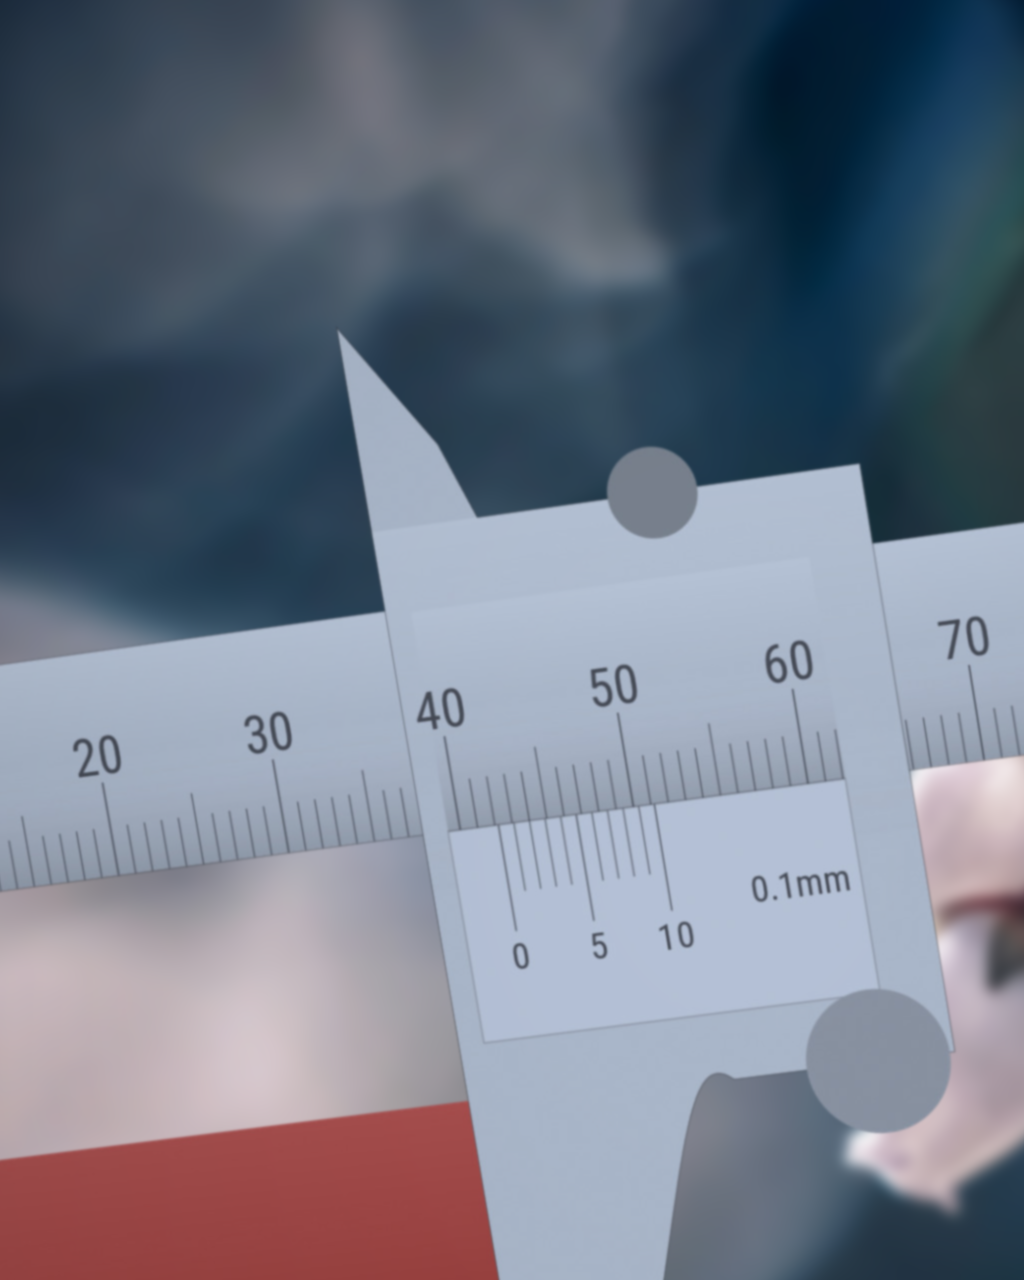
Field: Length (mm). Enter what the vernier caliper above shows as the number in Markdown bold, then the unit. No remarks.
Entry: **42.2** mm
